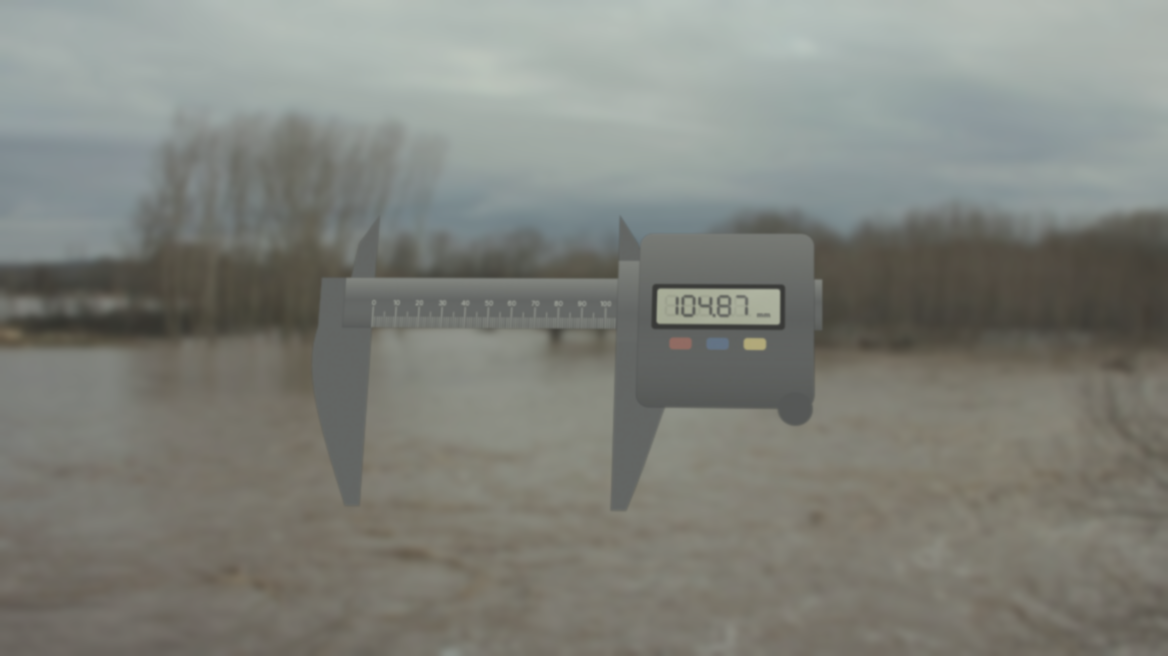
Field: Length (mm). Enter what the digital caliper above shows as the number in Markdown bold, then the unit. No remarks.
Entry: **104.87** mm
